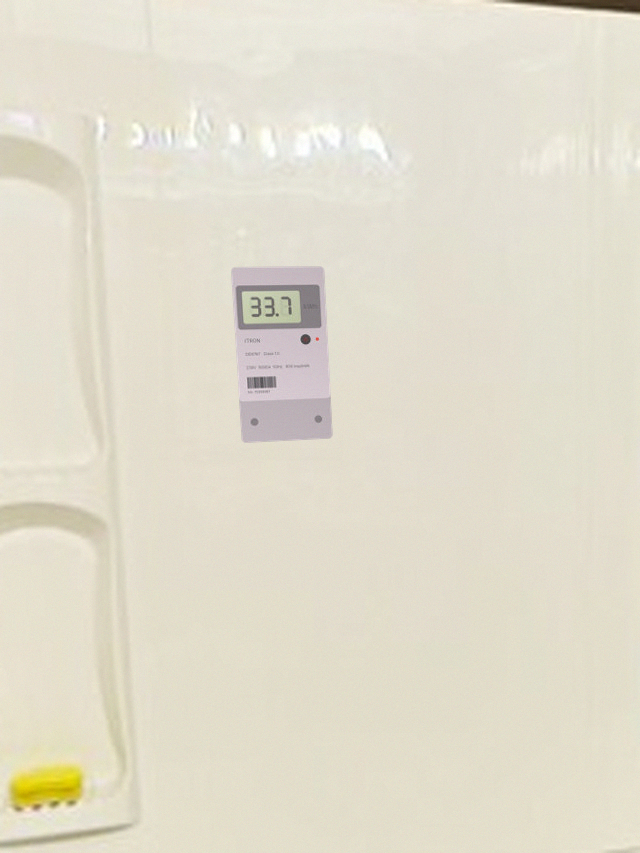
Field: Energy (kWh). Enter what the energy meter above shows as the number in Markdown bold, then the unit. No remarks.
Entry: **33.7** kWh
